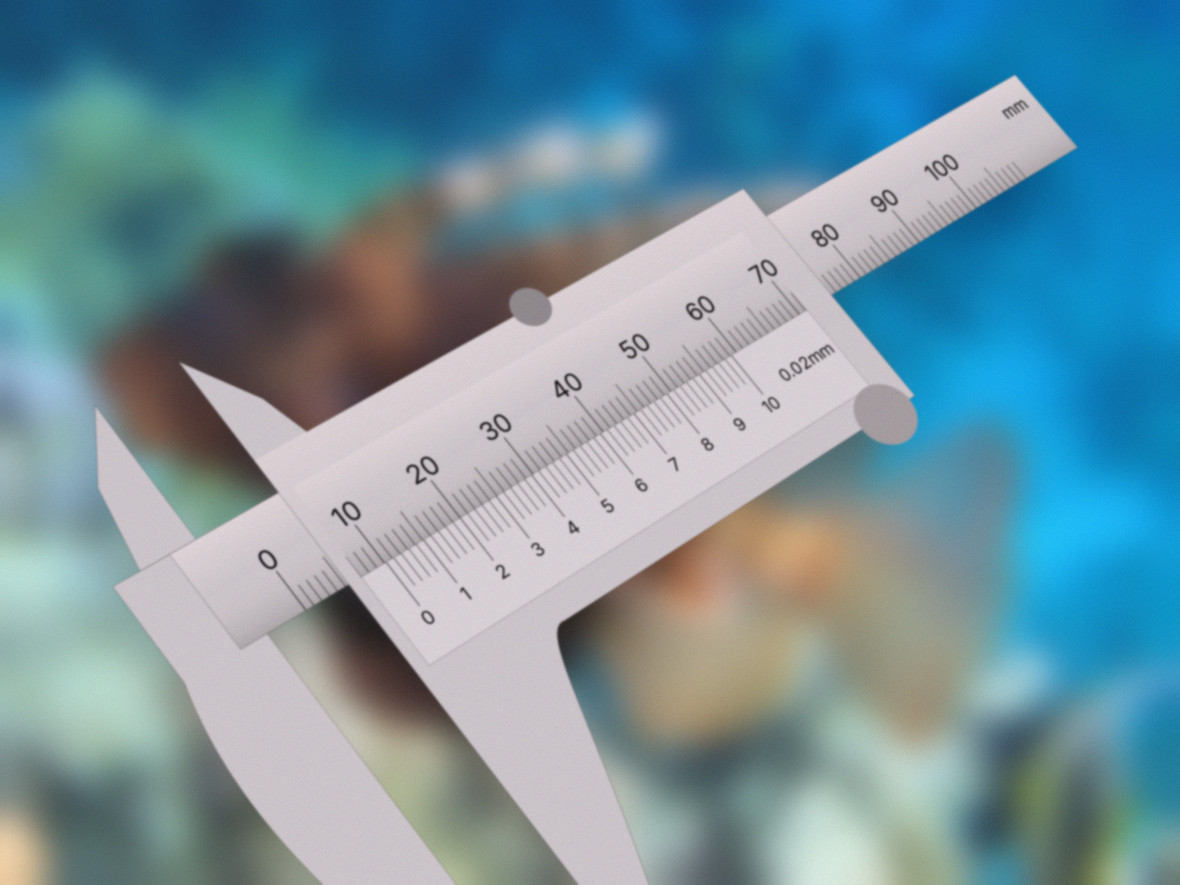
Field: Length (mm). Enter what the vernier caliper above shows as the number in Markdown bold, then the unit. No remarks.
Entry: **10.2** mm
